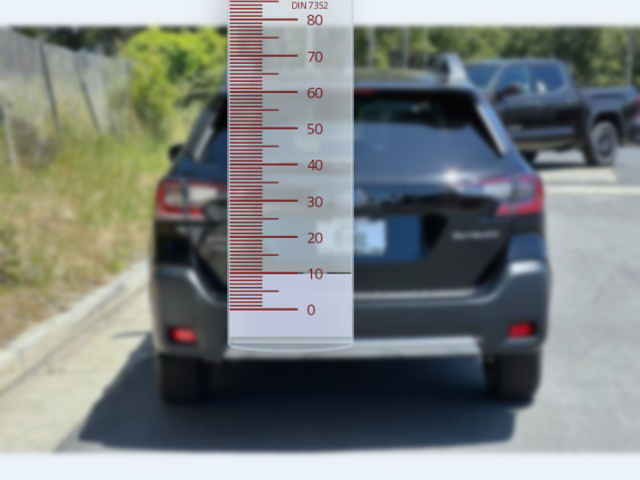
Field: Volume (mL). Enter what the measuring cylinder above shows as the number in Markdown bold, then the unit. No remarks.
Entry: **10** mL
